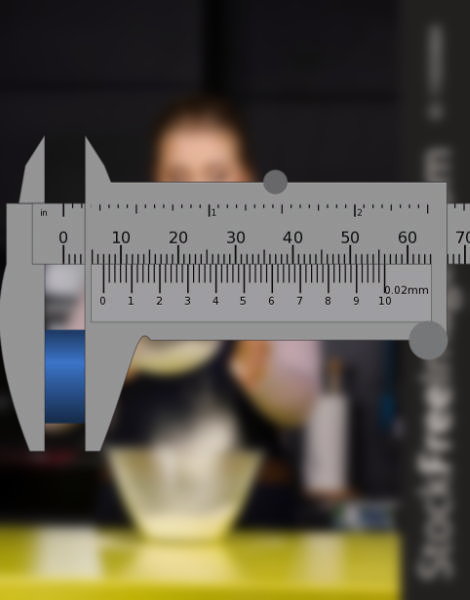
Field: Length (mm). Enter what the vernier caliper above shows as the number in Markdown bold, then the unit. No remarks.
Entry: **7.0** mm
